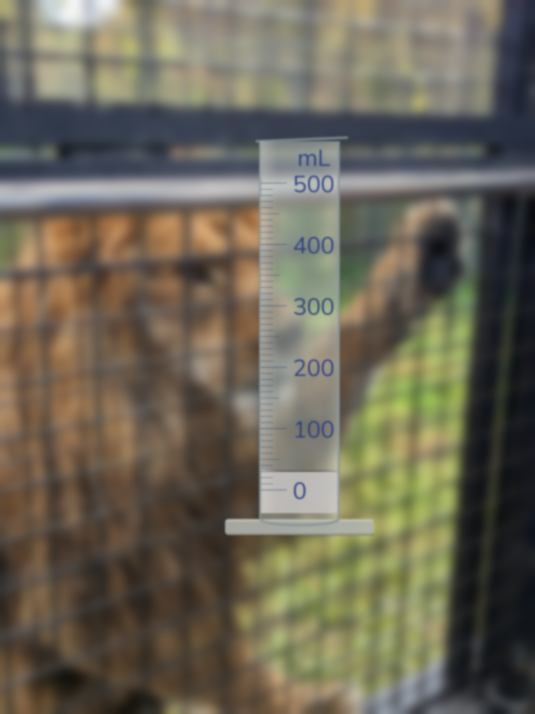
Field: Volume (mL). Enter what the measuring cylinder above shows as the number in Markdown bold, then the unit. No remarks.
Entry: **30** mL
